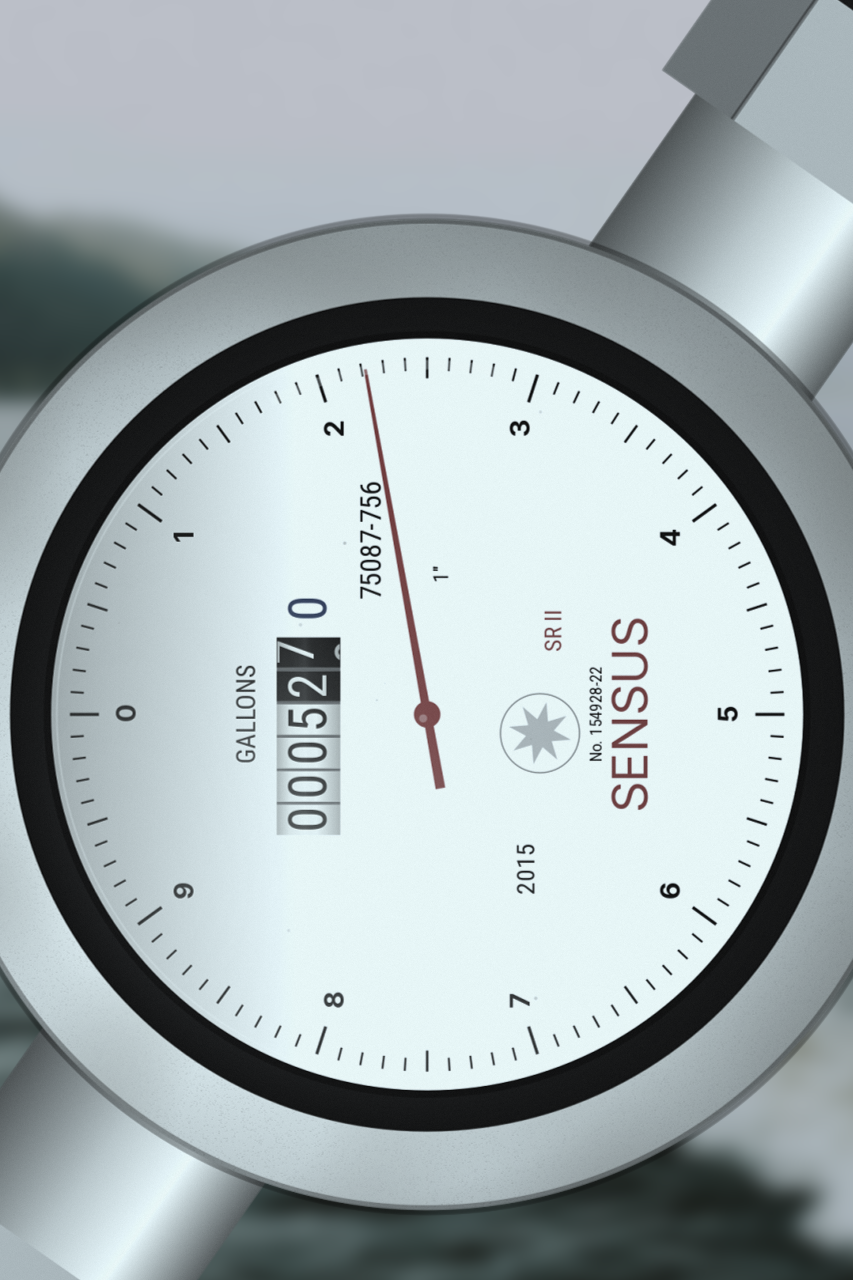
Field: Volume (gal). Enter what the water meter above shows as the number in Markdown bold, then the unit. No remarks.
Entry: **5272.2** gal
